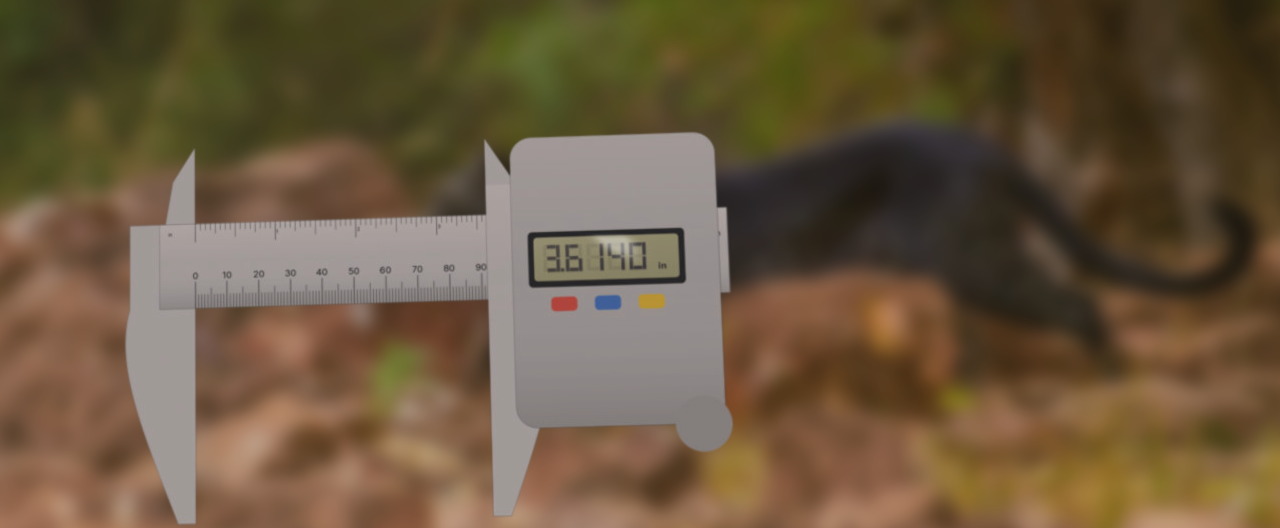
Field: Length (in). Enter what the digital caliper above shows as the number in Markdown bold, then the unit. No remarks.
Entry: **3.6140** in
